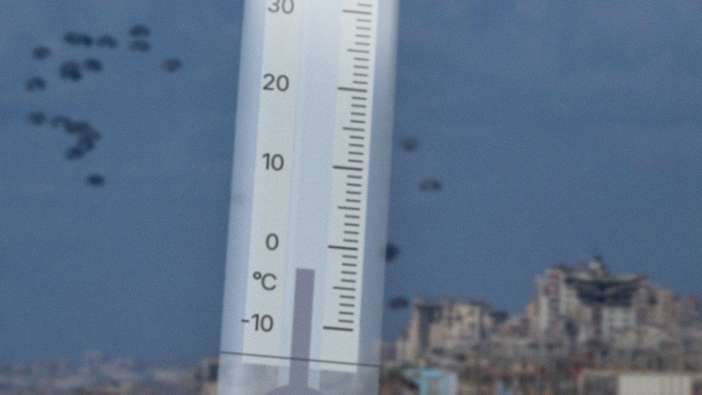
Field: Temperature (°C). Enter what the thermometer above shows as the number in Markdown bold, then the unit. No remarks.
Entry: **-3** °C
